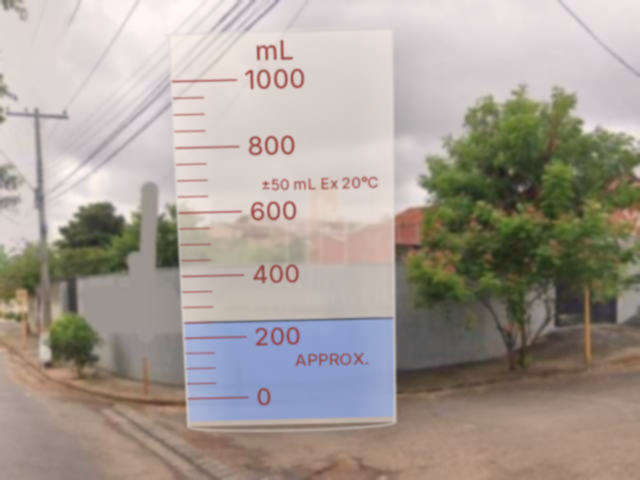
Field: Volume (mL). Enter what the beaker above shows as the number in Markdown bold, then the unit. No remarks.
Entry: **250** mL
